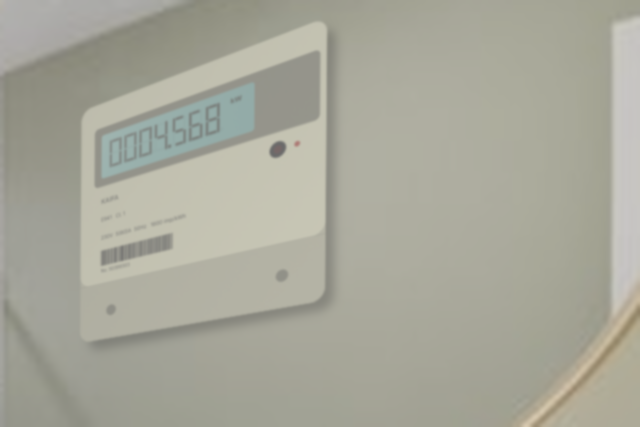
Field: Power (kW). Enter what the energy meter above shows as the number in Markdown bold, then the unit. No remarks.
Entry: **4.568** kW
